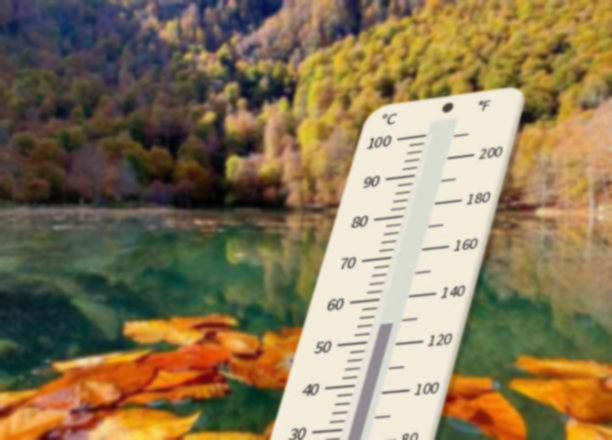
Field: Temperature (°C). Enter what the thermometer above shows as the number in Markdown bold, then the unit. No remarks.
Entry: **54** °C
